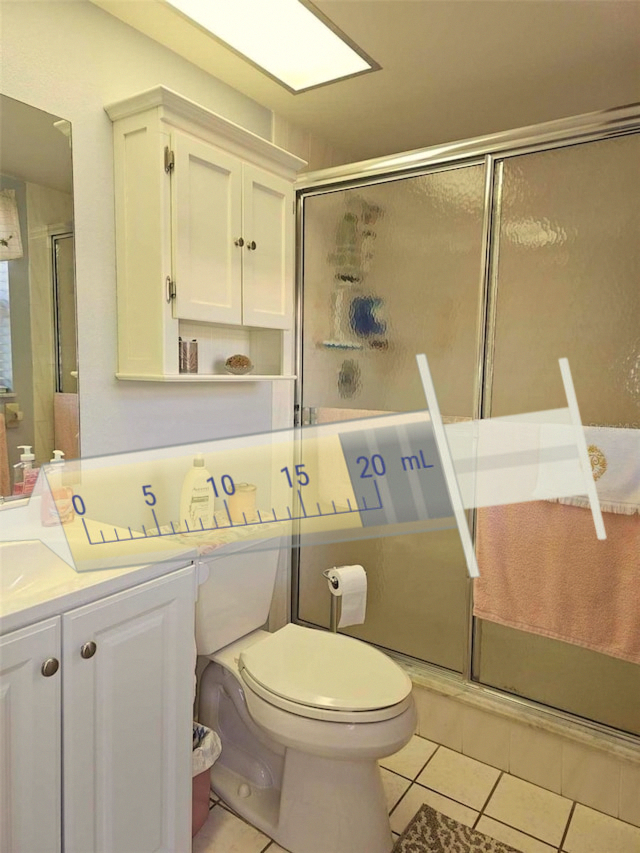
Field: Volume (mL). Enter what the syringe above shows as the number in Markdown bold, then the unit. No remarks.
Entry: **18.5** mL
